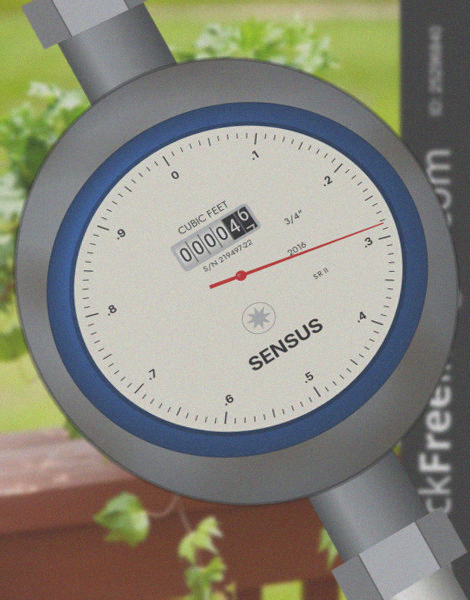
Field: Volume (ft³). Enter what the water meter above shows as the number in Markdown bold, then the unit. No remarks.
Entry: **46.28** ft³
